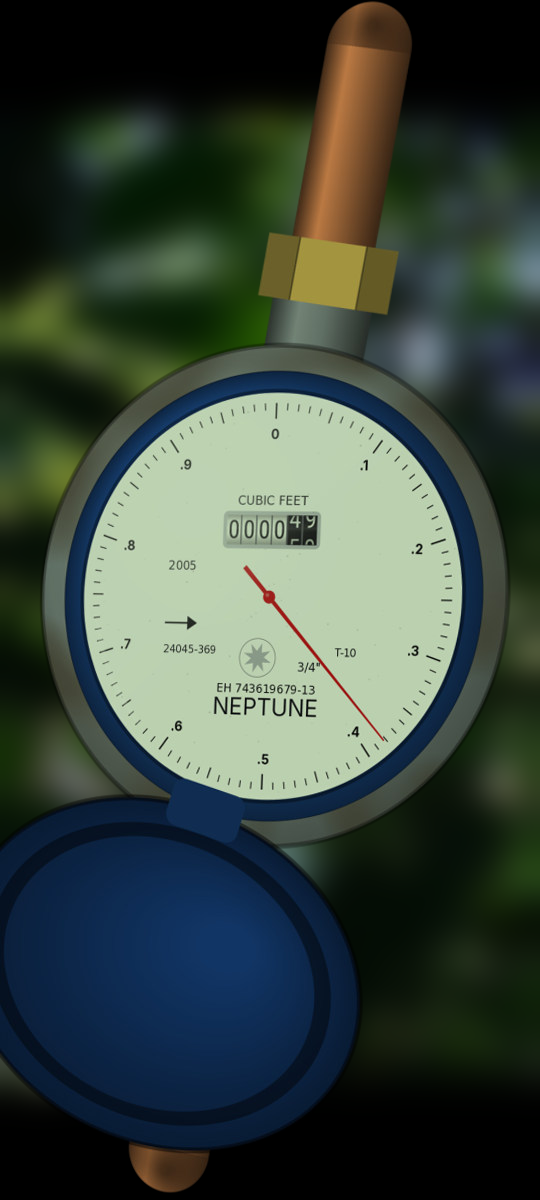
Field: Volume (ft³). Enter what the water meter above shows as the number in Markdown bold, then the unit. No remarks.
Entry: **49.38** ft³
